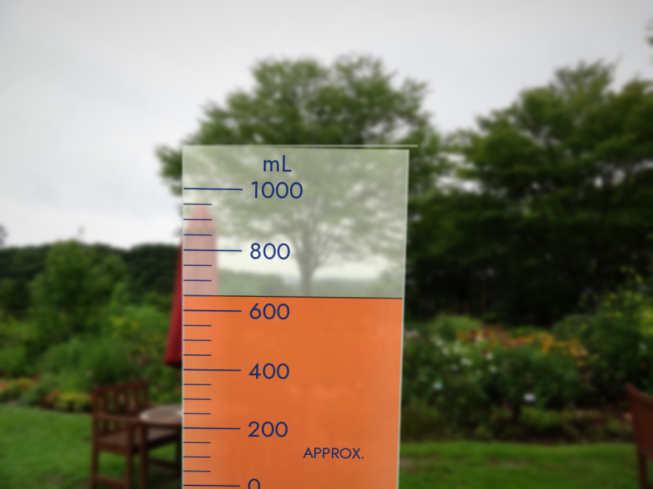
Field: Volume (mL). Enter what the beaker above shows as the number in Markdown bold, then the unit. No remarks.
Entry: **650** mL
